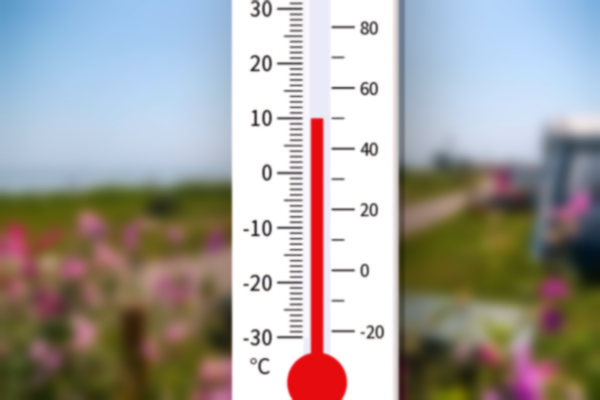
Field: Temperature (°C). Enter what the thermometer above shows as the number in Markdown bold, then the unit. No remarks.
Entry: **10** °C
